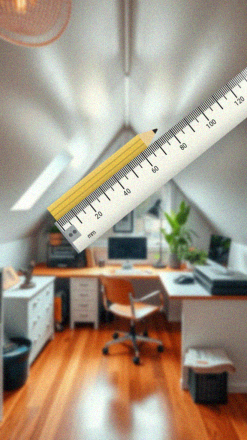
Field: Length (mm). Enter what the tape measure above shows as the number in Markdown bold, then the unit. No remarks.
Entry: **75** mm
